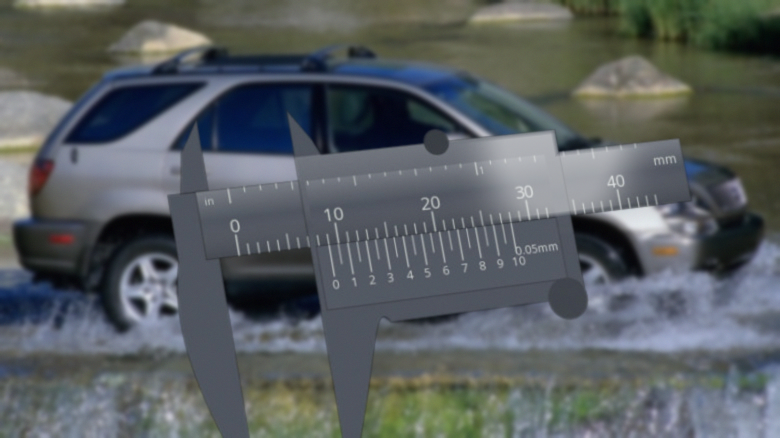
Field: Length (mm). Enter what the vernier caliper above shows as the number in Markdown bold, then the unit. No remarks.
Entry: **9.0** mm
